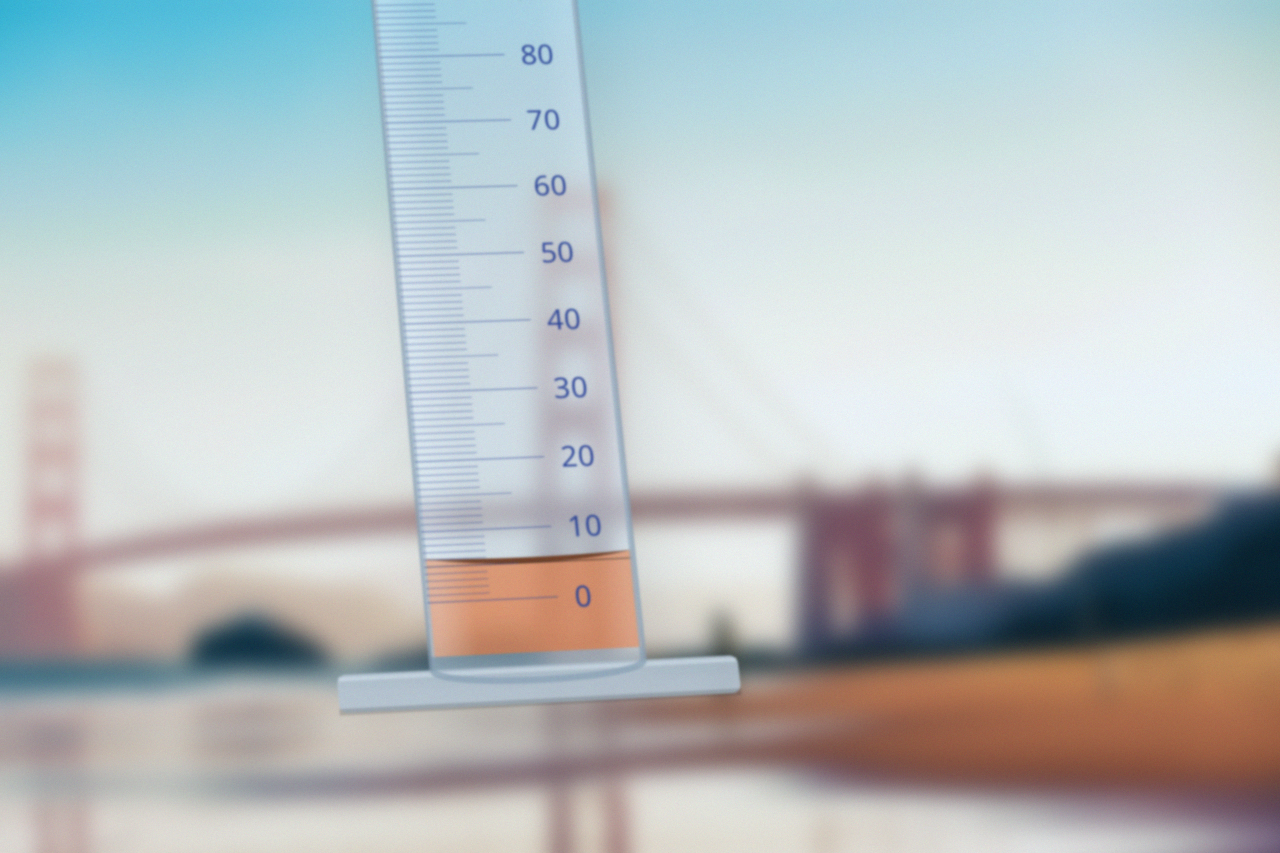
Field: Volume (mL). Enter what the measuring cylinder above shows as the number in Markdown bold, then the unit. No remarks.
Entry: **5** mL
